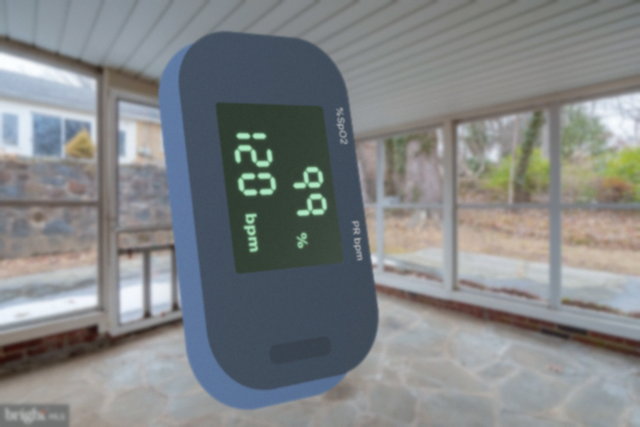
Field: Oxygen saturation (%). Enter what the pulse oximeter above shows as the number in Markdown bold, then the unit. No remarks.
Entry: **99** %
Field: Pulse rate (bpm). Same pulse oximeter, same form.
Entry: **120** bpm
